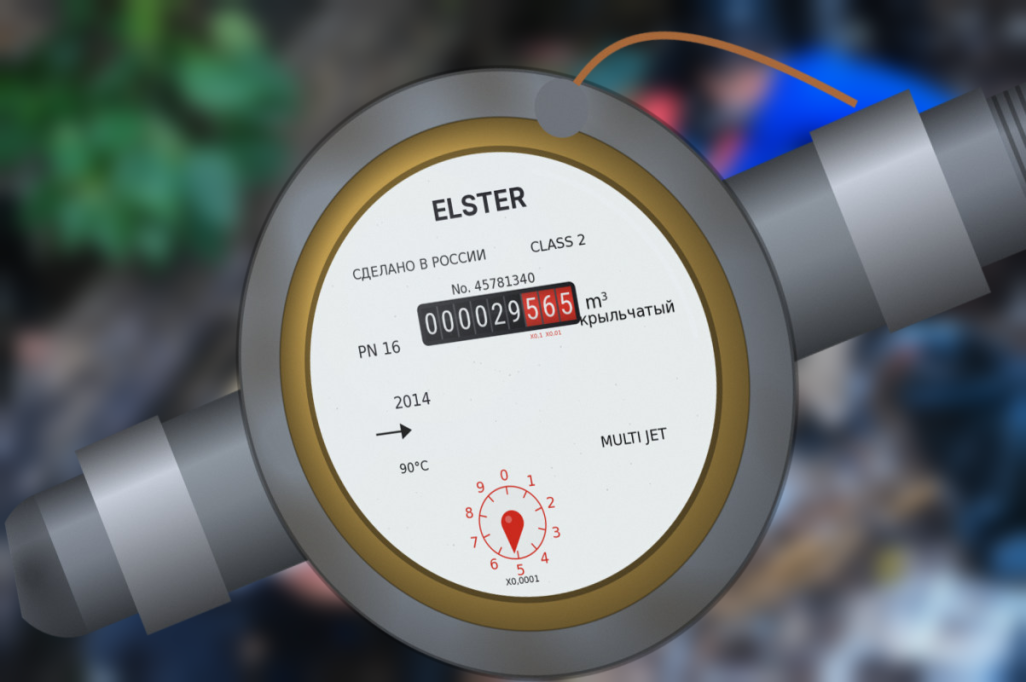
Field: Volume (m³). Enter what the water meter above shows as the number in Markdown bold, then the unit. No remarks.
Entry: **29.5655** m³
